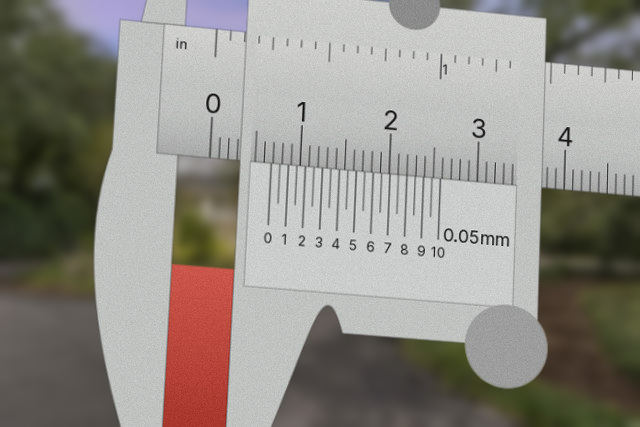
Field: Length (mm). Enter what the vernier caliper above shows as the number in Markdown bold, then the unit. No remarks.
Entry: **6.8** mm
